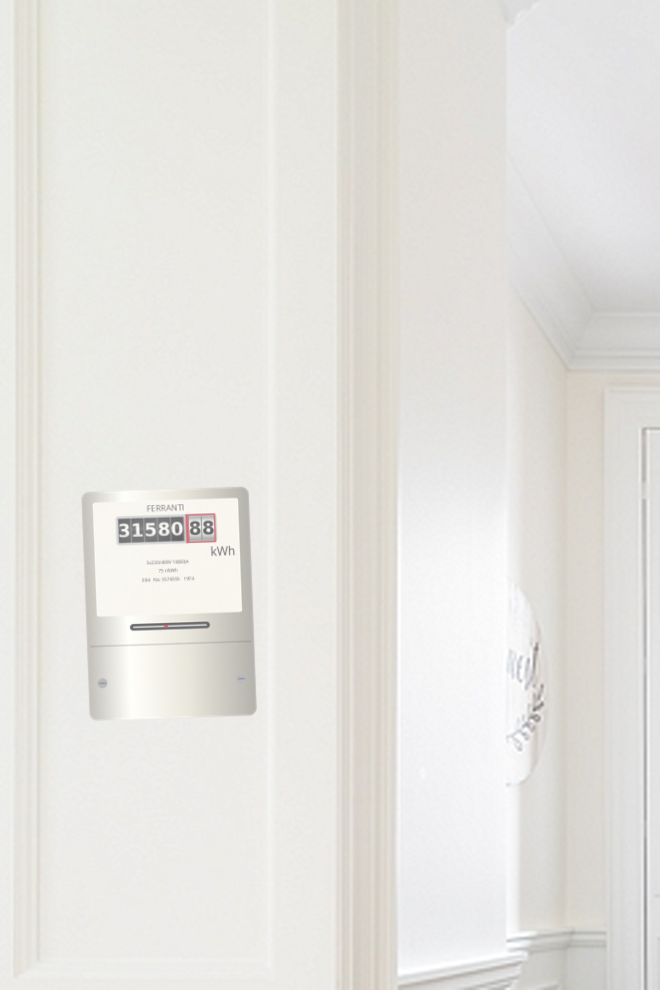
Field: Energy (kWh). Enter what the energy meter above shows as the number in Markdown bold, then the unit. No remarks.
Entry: **31580.88** kWh
